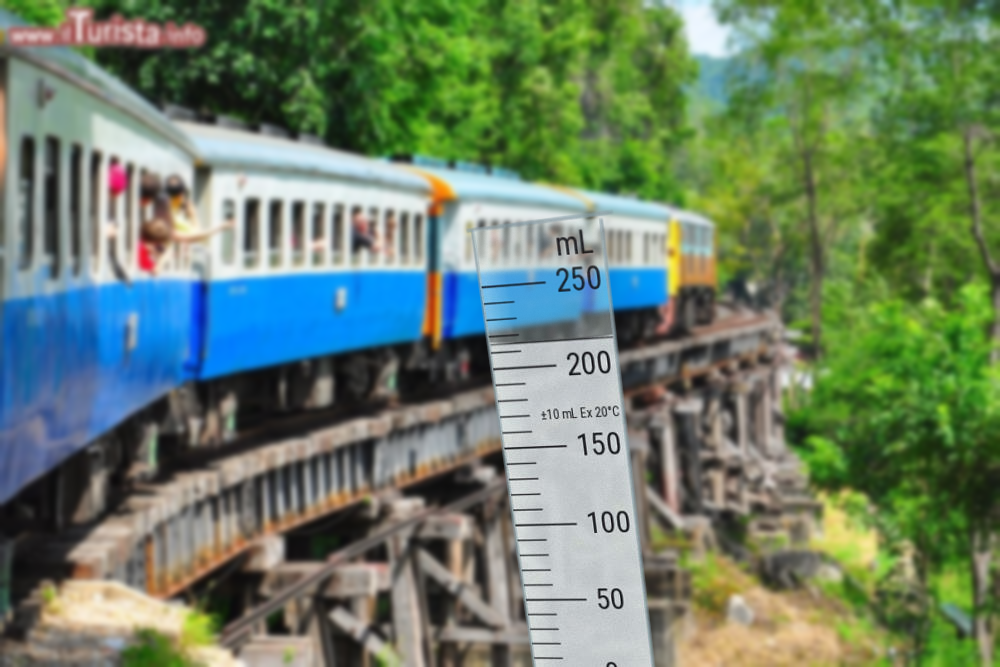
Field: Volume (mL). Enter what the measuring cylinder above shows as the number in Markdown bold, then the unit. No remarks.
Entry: **215** mL
